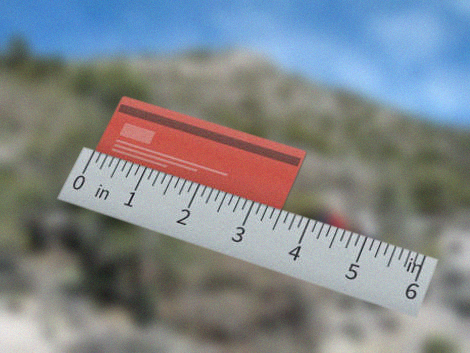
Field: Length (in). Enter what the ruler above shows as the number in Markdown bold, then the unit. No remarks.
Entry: **3.5** in
